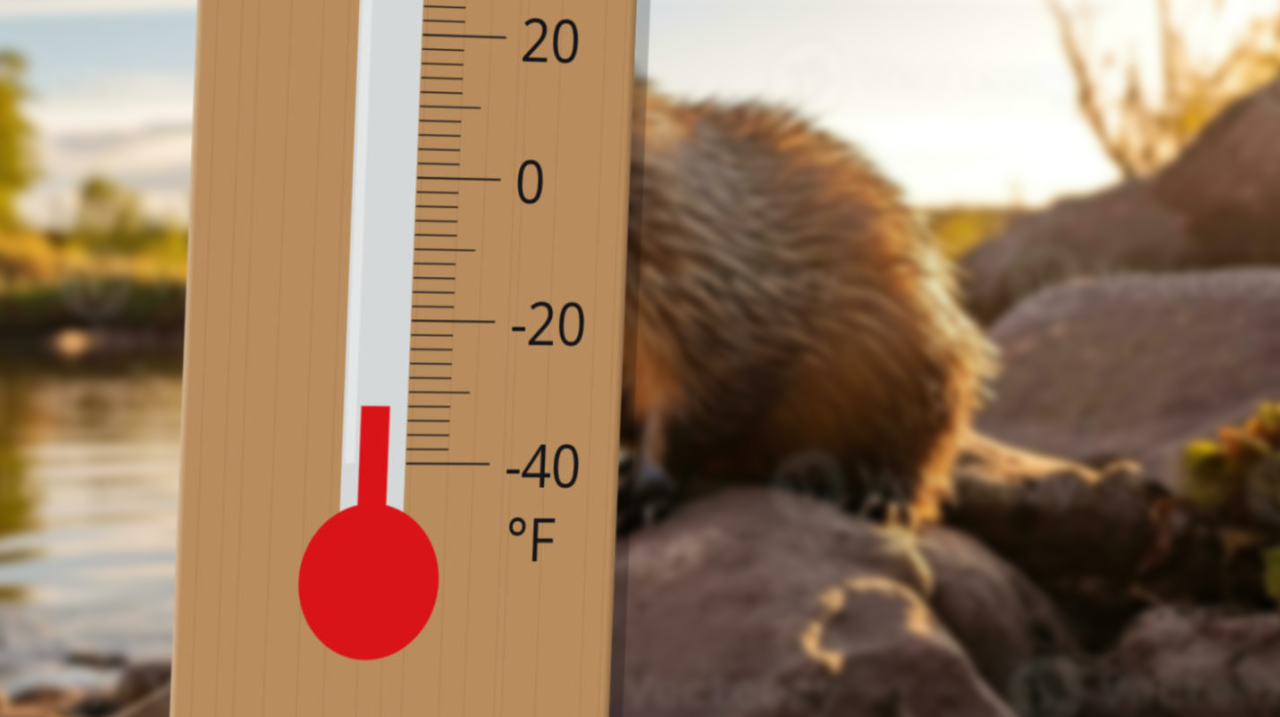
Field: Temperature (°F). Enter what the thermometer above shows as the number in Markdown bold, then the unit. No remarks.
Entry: **-32** °F
